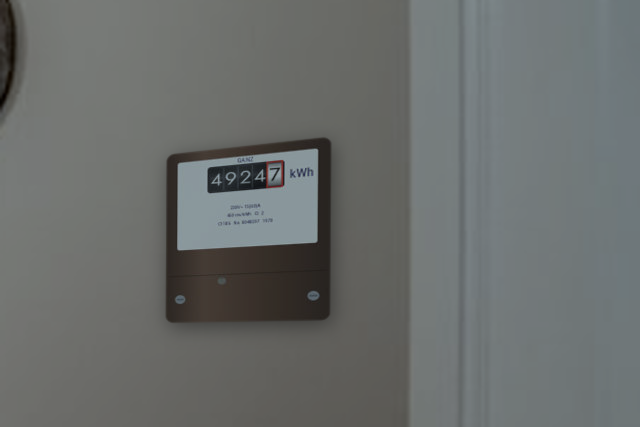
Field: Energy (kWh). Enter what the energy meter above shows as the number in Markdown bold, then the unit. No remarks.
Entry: **4924.7** kWh
